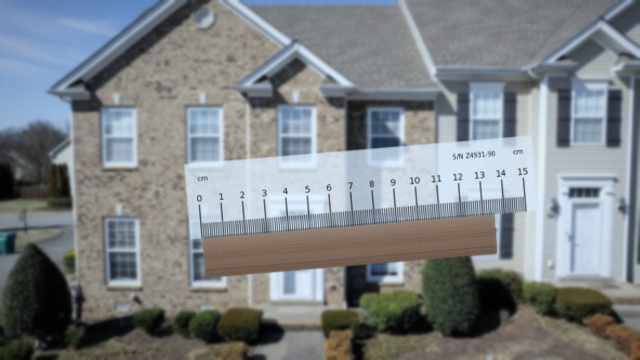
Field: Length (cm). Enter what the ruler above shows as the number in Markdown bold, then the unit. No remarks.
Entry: **13.5** cm
